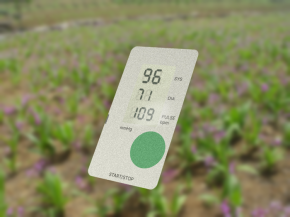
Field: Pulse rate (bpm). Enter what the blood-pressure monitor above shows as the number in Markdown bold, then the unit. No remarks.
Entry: **109** bpm
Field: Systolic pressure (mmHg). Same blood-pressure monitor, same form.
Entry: **96** mmHg
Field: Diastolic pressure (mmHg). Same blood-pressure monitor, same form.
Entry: **71** mmHg
